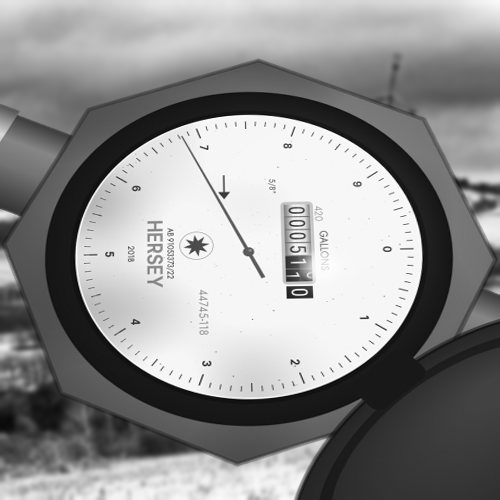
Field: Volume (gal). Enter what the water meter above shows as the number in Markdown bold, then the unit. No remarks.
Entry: **5106.8** gal
